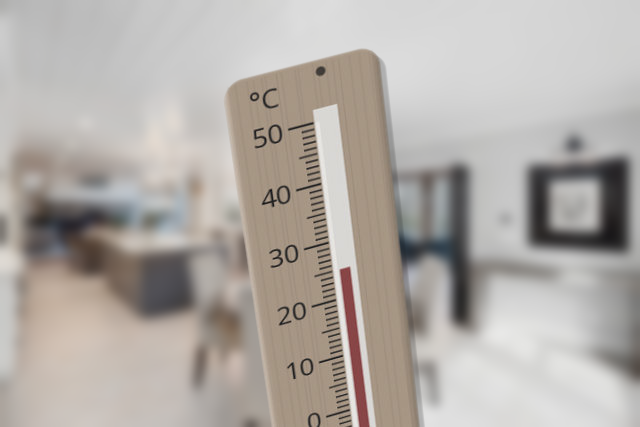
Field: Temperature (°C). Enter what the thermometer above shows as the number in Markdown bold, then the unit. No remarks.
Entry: **25** °C
